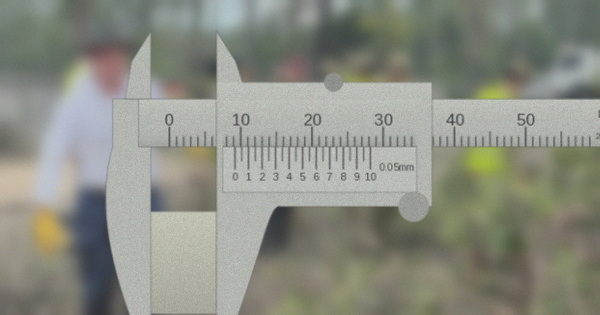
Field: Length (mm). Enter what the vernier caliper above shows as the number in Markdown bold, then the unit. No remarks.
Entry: **9.2** mm
